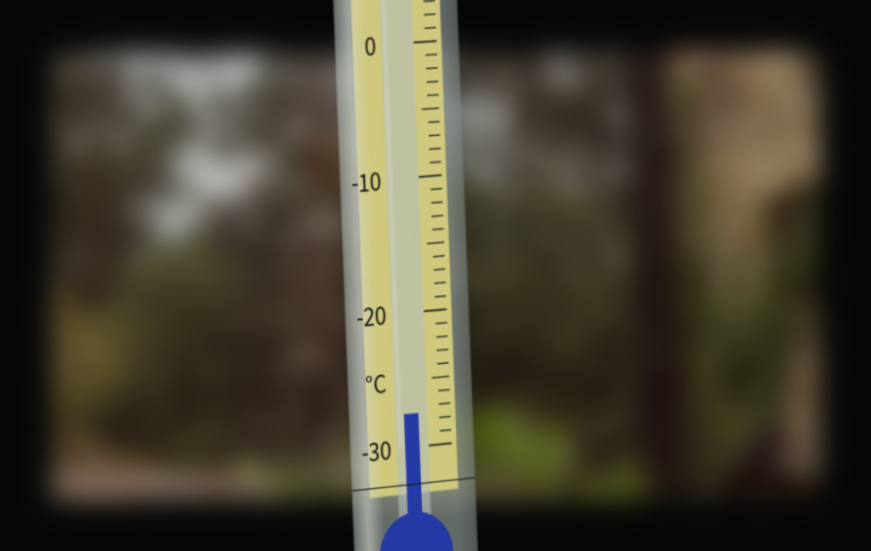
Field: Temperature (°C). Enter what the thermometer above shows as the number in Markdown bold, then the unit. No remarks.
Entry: **-27.5** °C
